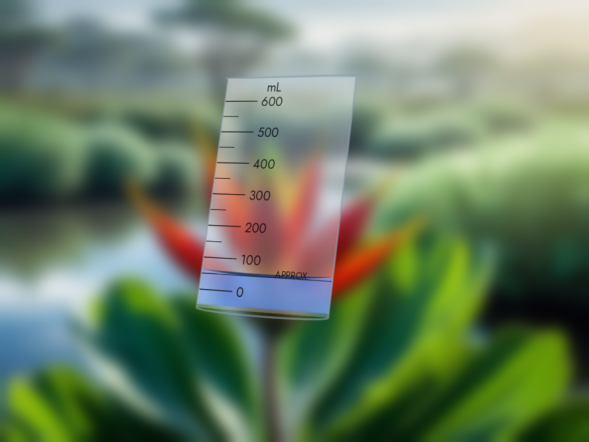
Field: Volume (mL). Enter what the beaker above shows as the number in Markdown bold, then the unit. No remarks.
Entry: **50** mL
